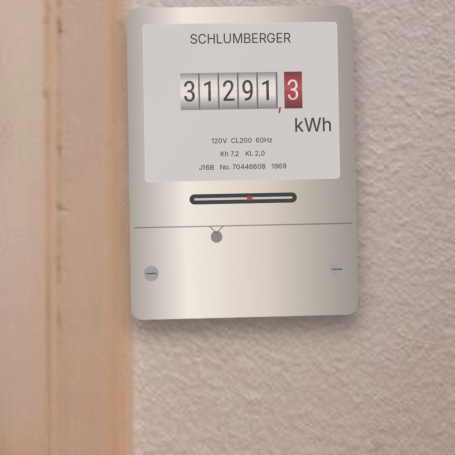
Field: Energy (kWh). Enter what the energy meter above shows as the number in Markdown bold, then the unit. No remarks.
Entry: **31291.3** kWh
